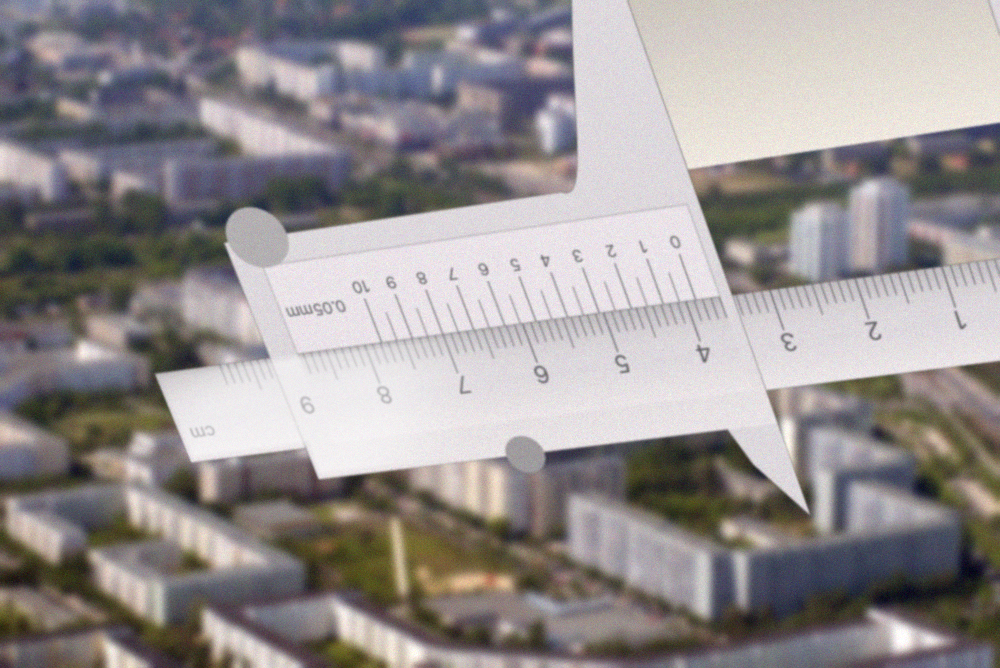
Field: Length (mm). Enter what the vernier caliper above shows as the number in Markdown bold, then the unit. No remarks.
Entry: **38.8** mm
